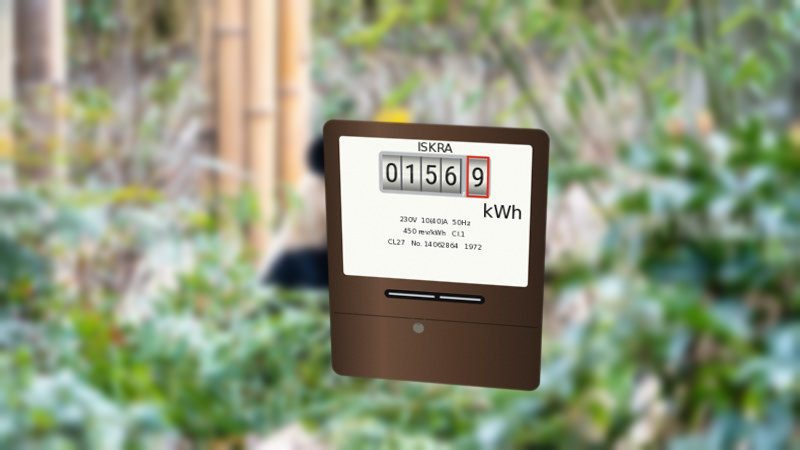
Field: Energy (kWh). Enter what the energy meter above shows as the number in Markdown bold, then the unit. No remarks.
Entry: **156.9** kWh
